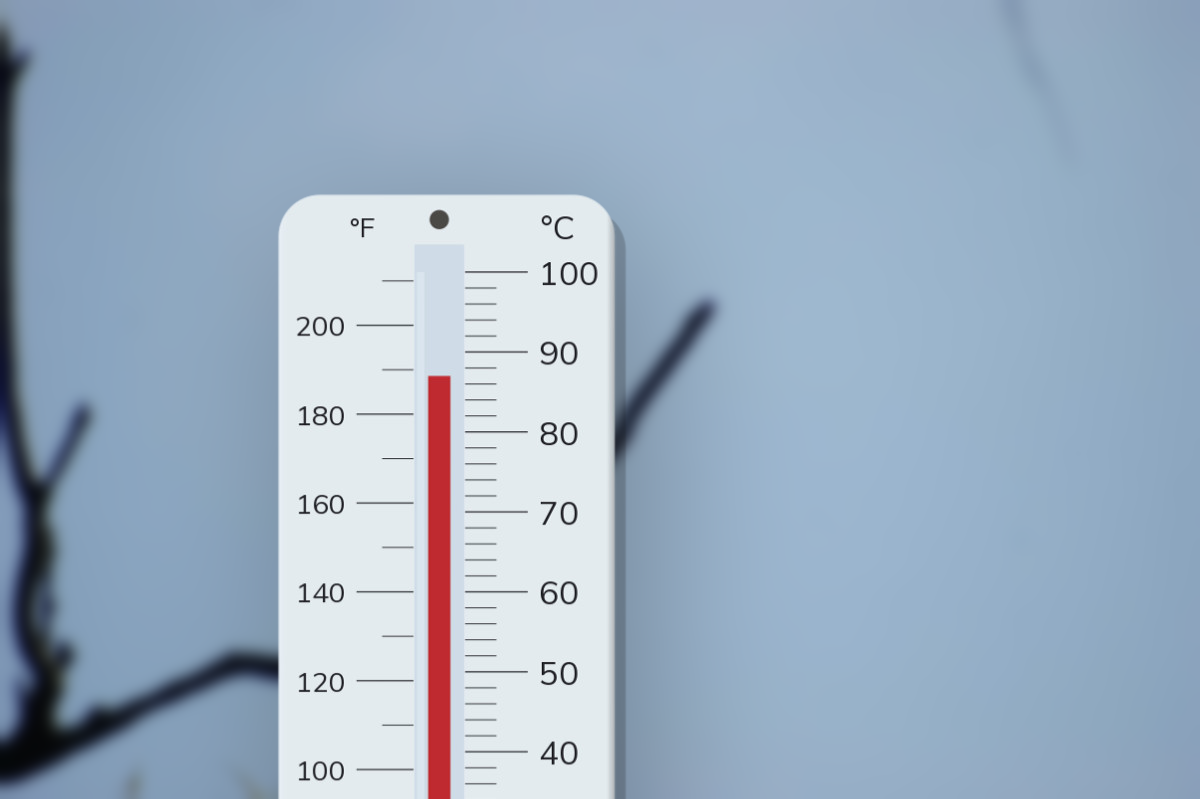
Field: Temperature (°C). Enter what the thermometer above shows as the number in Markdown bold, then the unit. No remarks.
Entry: **87** °C
